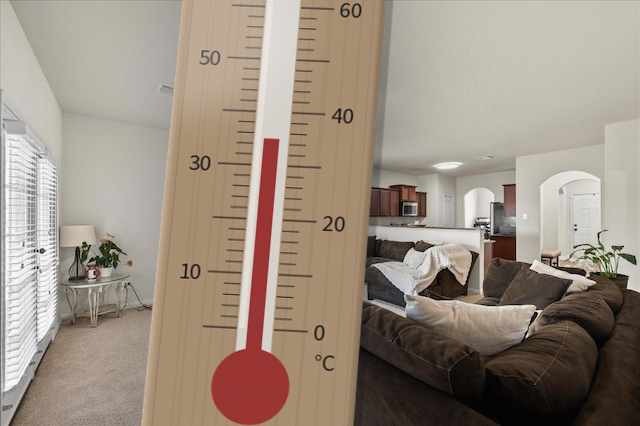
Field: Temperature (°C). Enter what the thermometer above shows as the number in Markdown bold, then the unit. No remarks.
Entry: **35** °C
